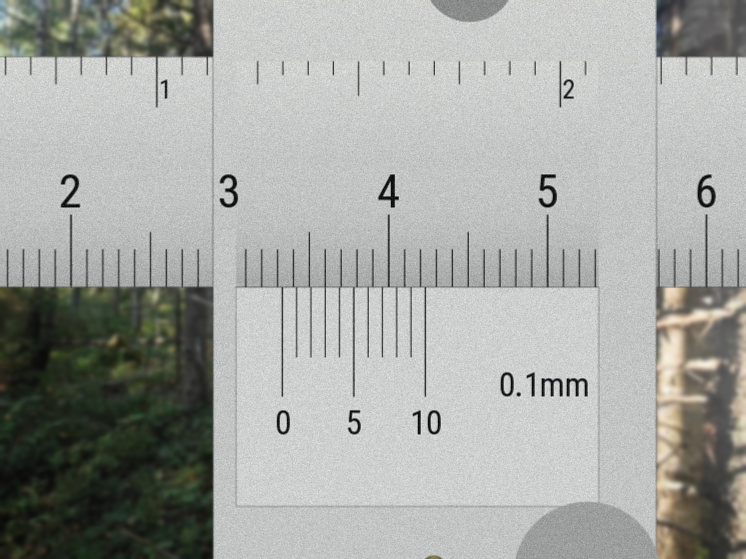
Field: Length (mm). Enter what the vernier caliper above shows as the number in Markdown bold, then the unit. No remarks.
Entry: **33.3** mm
